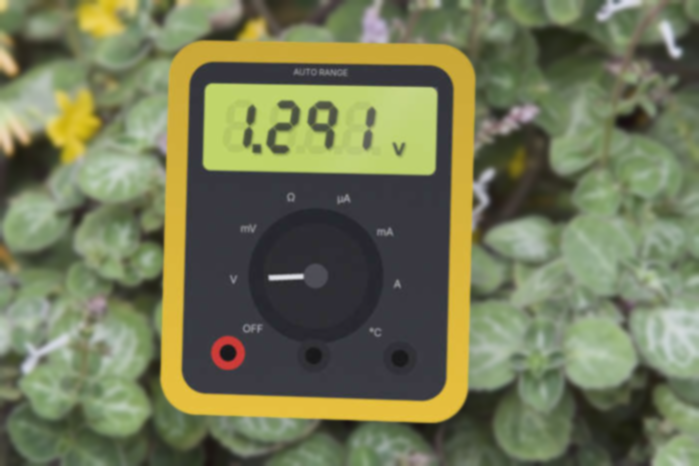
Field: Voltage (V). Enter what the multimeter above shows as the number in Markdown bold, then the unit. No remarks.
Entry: **1.291** V
